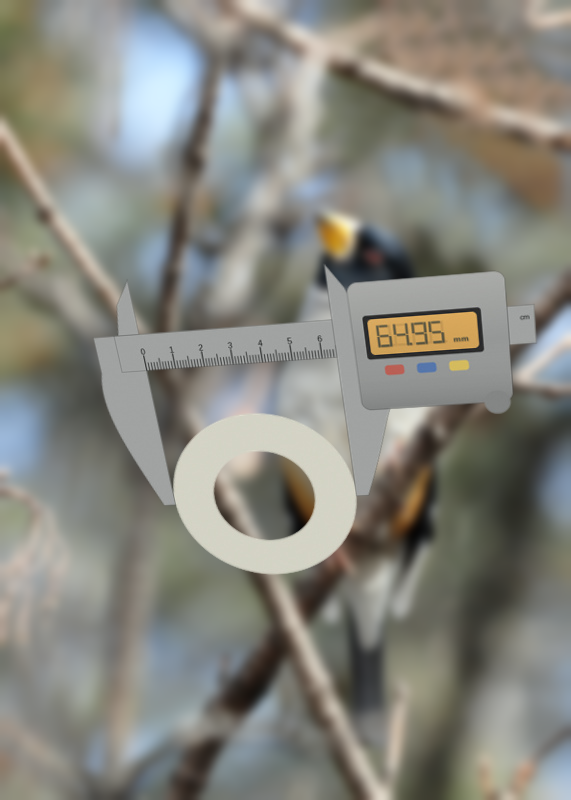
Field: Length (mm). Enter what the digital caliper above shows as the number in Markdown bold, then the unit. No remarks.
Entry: **64.95** mm
